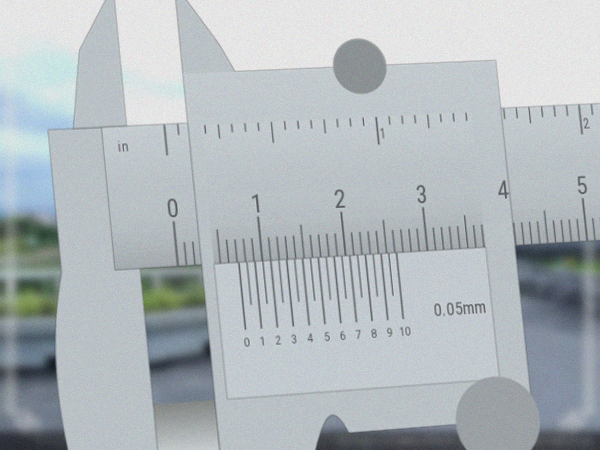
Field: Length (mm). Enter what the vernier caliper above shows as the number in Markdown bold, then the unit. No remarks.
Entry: **7.2** mm
